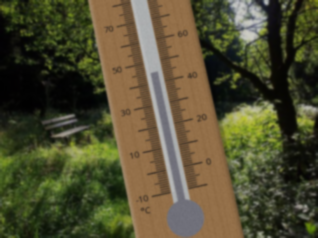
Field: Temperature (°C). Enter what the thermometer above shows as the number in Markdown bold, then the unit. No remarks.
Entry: **45** °C
